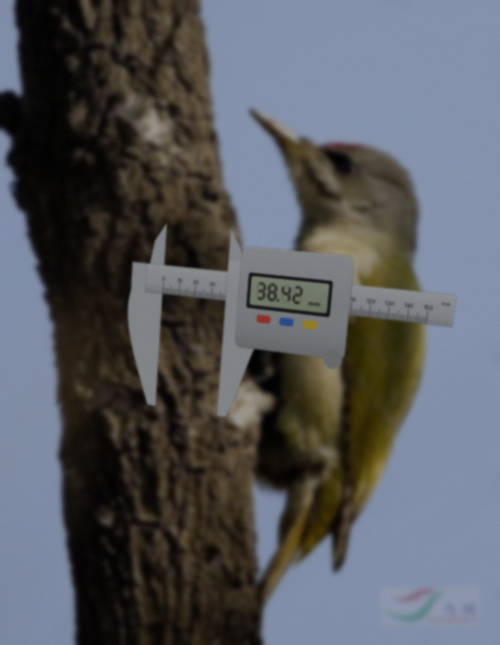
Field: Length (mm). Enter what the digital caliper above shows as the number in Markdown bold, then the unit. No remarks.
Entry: **38.42** mm
